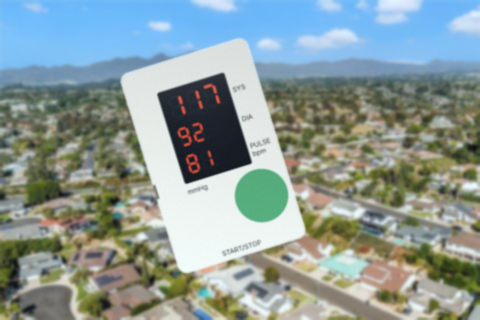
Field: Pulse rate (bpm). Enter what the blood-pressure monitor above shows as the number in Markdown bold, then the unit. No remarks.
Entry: **81** bpm
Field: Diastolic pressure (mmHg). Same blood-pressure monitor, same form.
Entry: **92** mmHg
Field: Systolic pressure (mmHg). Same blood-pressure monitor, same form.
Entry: **117** mmHg
